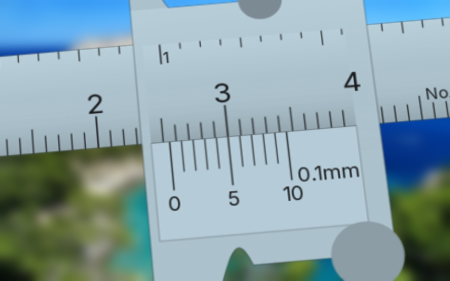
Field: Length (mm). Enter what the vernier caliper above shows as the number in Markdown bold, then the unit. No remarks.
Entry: **25.5** mm
